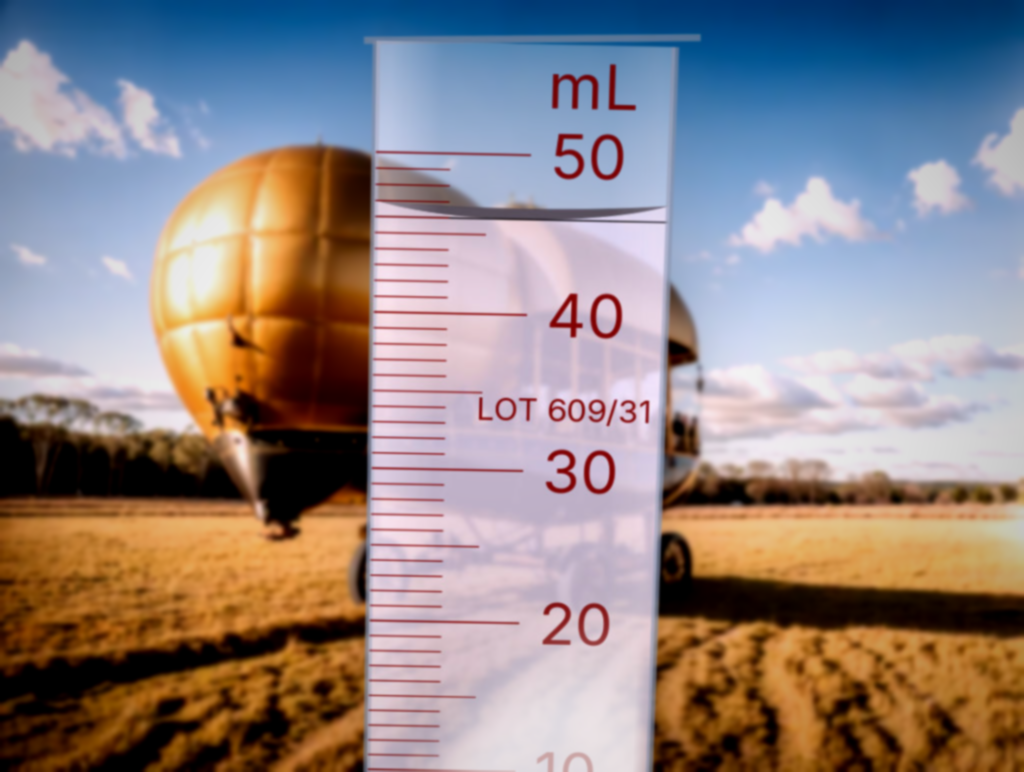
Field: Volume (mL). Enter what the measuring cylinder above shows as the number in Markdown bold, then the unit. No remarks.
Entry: **46** mL
